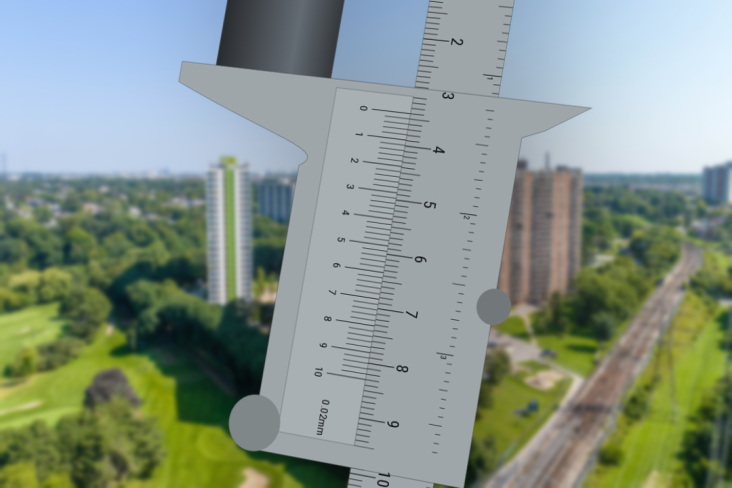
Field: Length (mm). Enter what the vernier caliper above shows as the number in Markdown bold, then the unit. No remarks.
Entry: **34.0** mm
